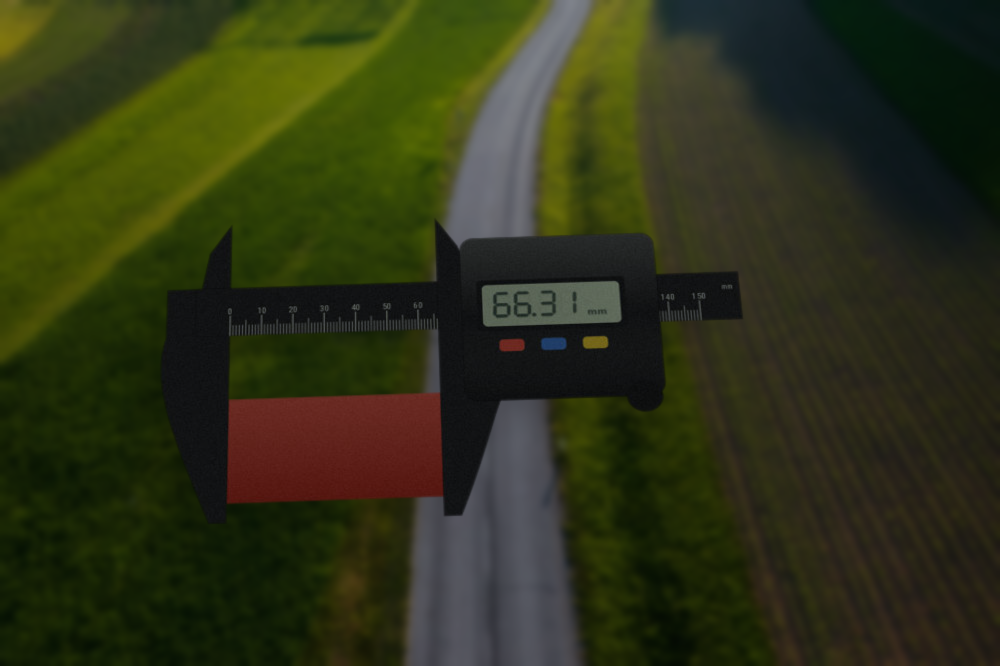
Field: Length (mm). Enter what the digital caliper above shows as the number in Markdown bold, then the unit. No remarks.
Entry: **66.31** mm
